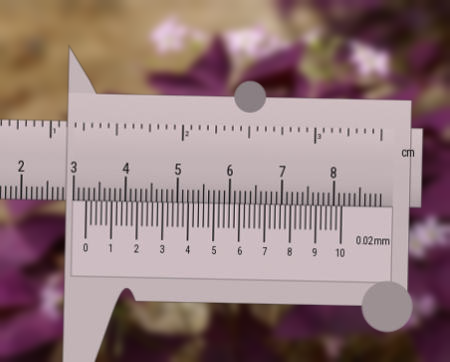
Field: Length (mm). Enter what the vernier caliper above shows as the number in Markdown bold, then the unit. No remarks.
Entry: **32.5** mm
